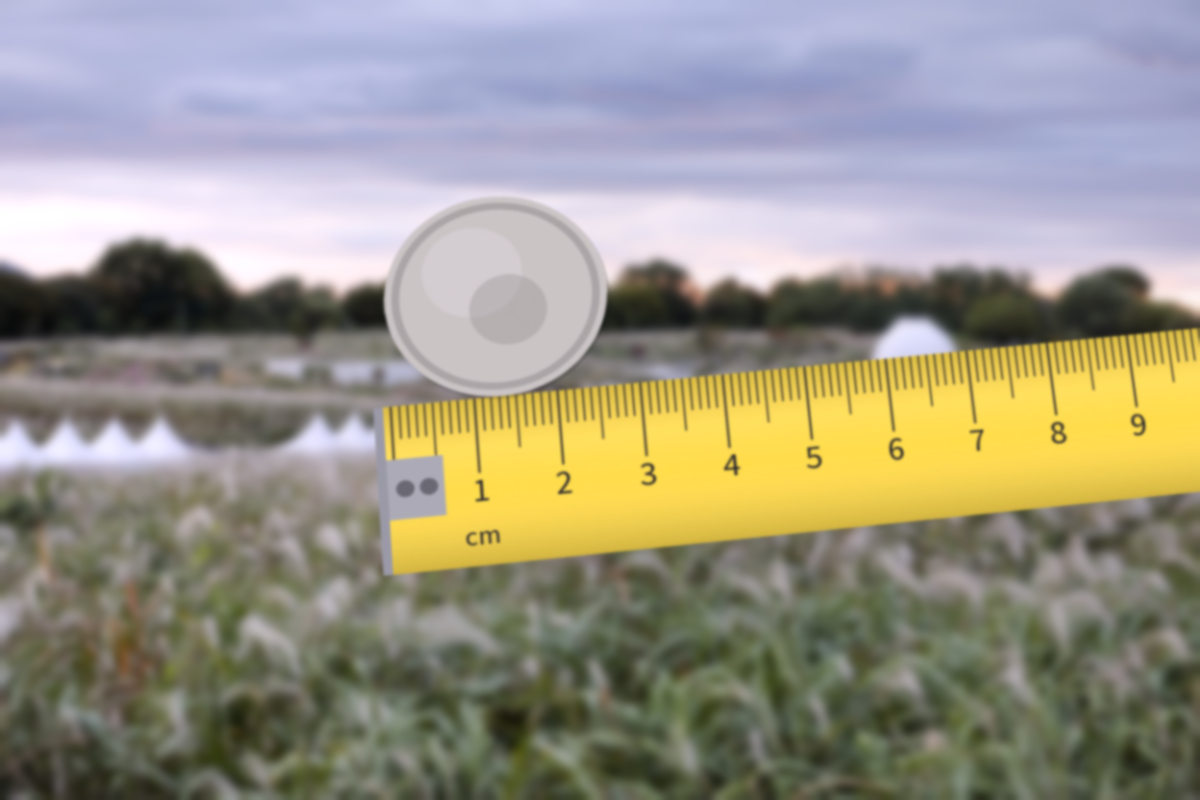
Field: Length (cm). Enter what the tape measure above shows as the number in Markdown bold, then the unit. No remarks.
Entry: **2.7** cm
